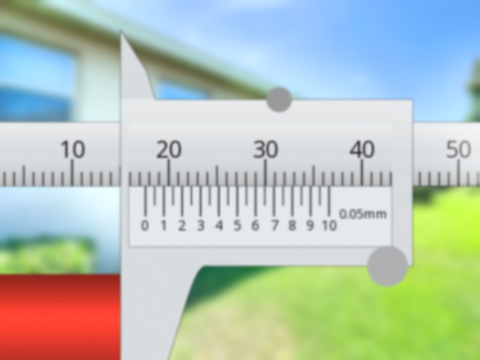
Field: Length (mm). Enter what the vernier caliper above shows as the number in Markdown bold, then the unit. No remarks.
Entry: **17.6** mm
